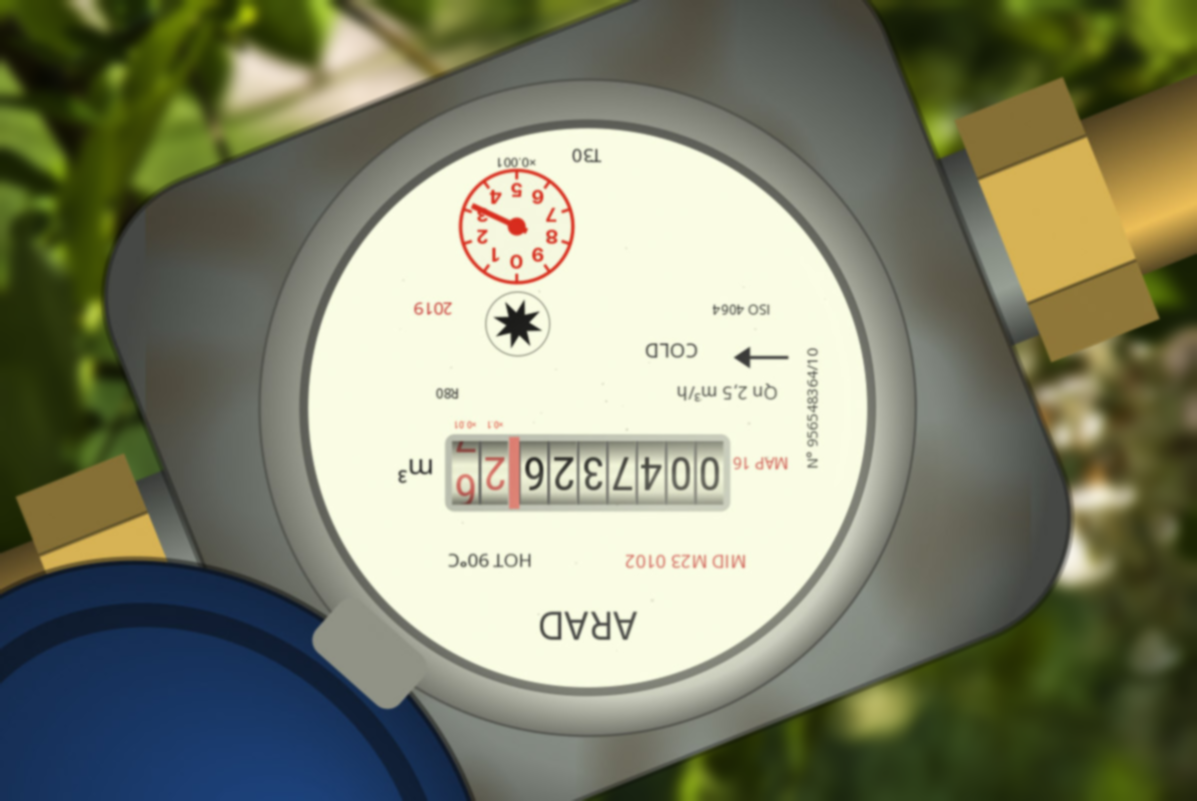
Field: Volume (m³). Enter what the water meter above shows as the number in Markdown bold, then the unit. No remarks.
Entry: **47326.263** m³
